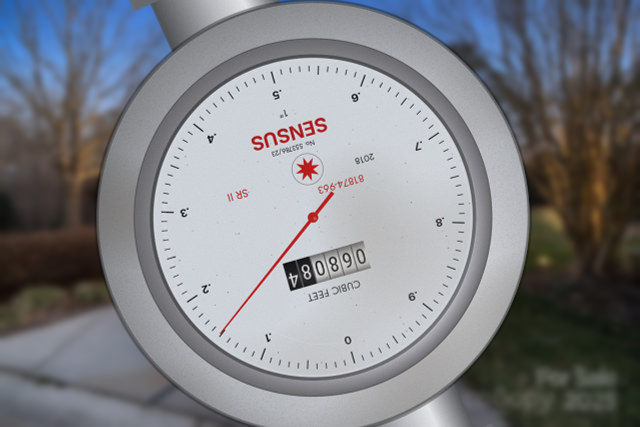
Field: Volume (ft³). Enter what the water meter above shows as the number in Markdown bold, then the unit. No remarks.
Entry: **68084.15** ft³
